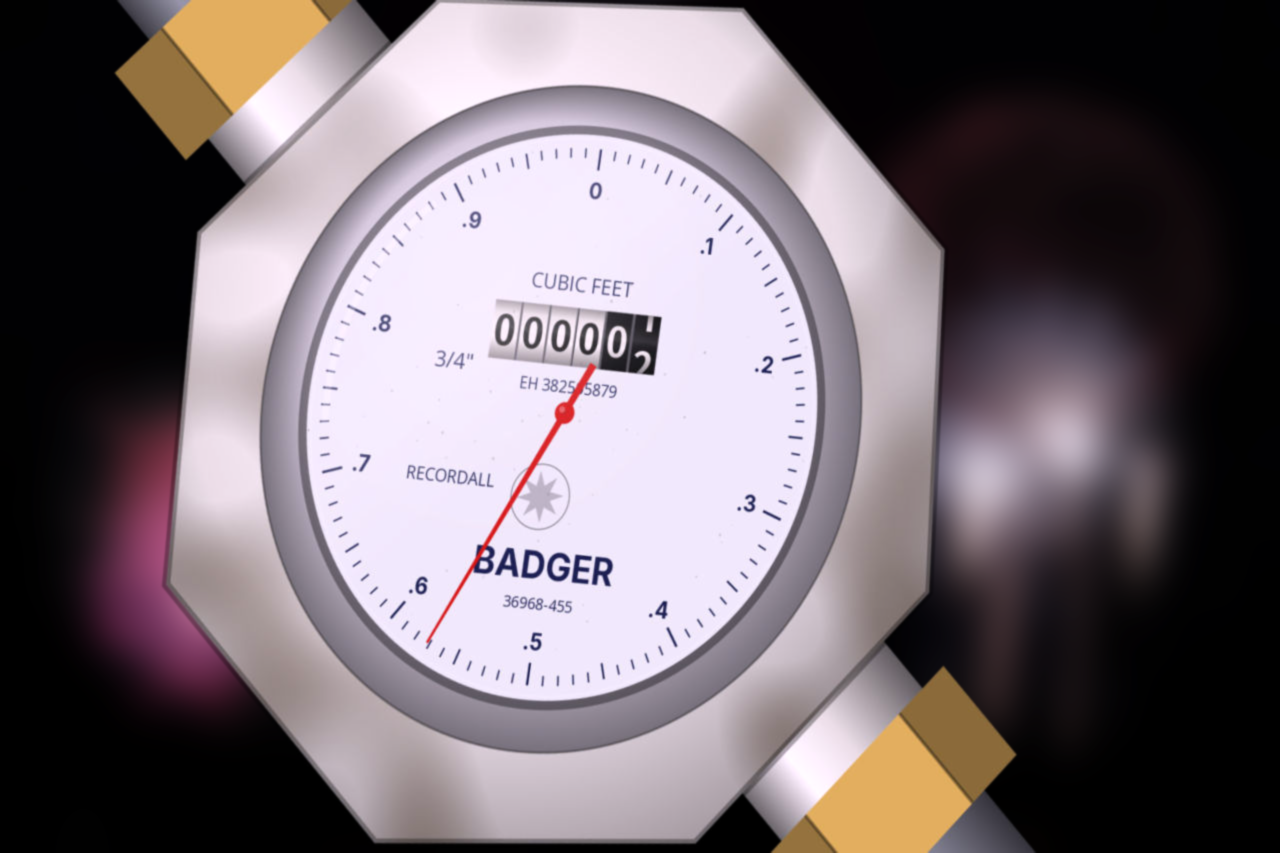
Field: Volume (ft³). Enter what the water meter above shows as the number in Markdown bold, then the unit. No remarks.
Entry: **1.57** ft³
